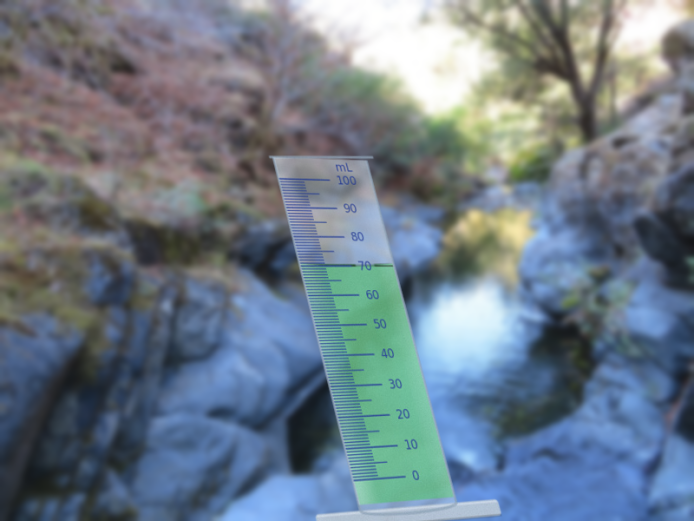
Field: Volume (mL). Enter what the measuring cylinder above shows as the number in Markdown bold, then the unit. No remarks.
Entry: **70** mL
